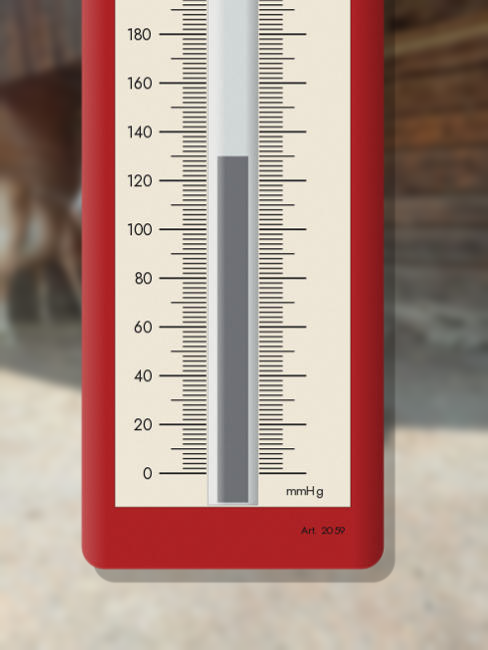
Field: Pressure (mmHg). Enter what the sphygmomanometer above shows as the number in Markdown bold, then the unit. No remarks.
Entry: **130** mmHg
